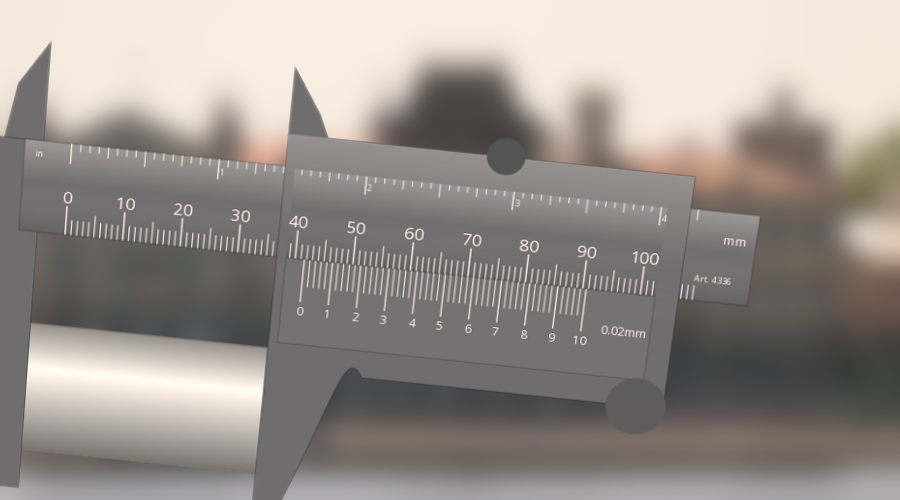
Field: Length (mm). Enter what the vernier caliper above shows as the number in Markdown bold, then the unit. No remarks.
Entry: **41.6** mm
